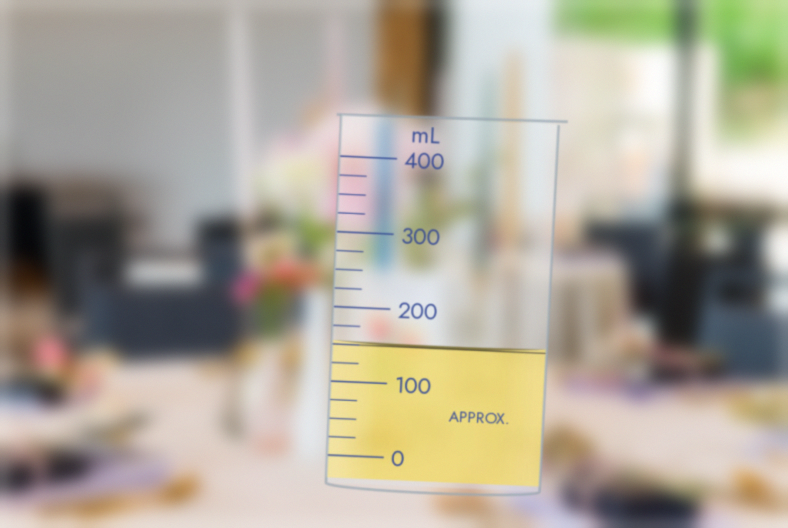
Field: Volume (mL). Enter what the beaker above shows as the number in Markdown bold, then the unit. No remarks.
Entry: **150** mL
